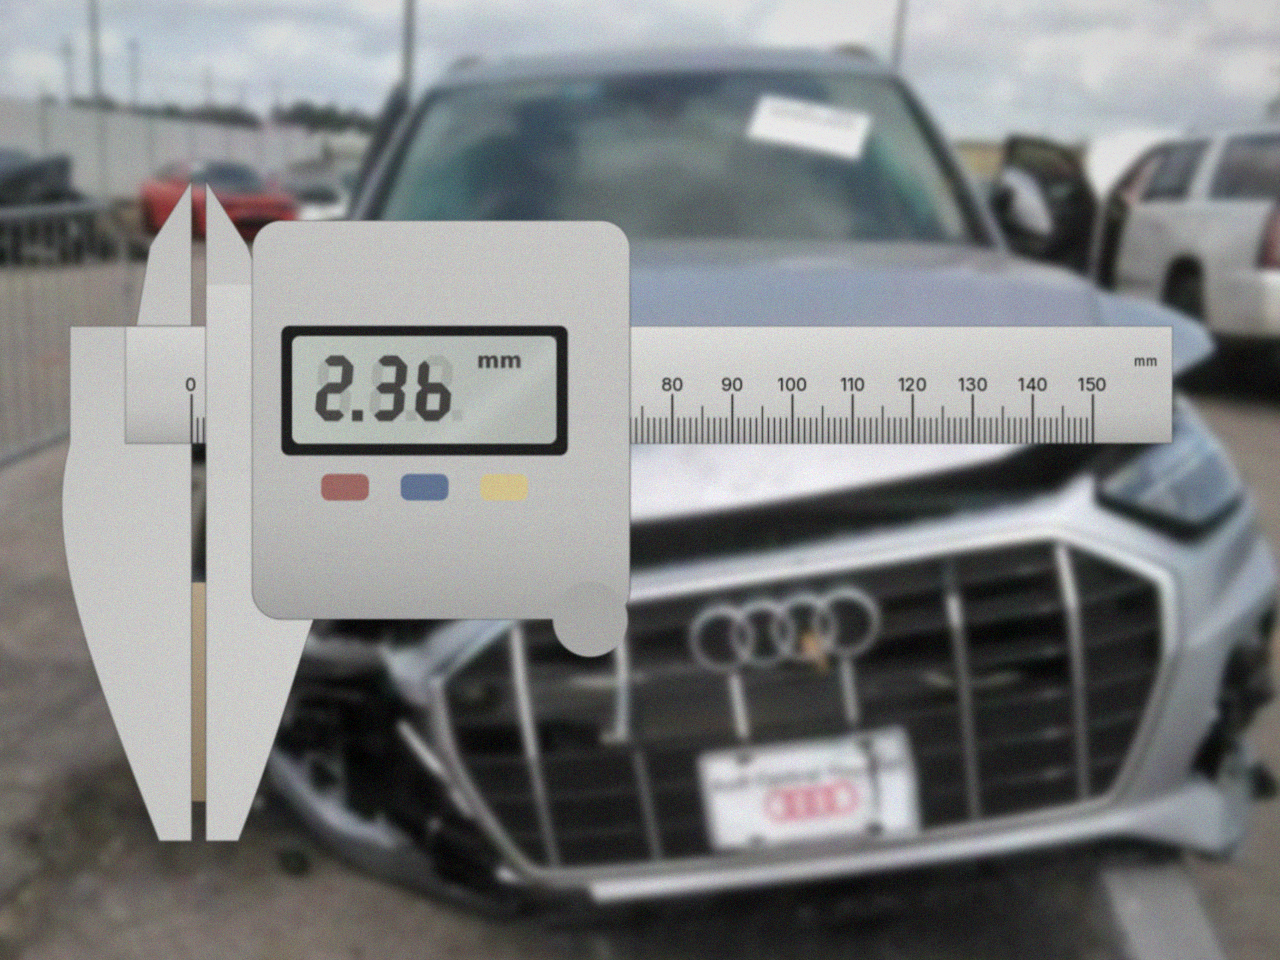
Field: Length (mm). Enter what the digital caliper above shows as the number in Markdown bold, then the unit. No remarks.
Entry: **2.36** mm
